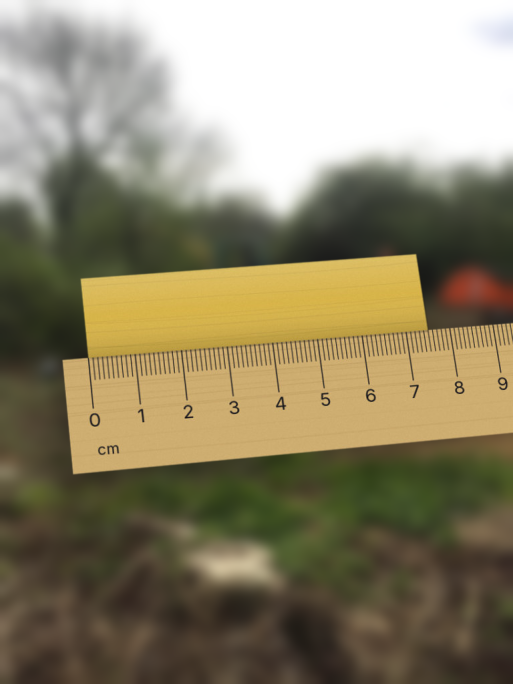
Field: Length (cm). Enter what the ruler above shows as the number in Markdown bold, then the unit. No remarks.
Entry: **7.5** cm
